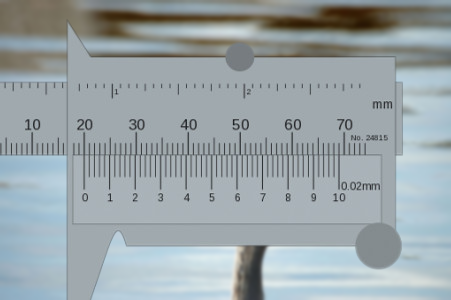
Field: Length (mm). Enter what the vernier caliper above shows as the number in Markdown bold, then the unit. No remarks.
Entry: **20.0** mm
